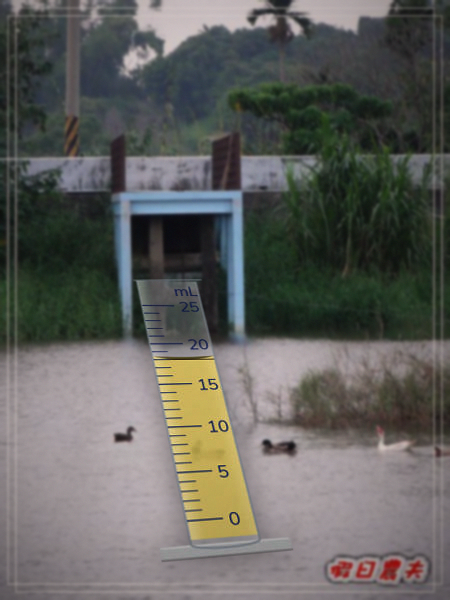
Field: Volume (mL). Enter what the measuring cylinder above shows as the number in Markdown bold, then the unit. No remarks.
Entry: **18** mL
